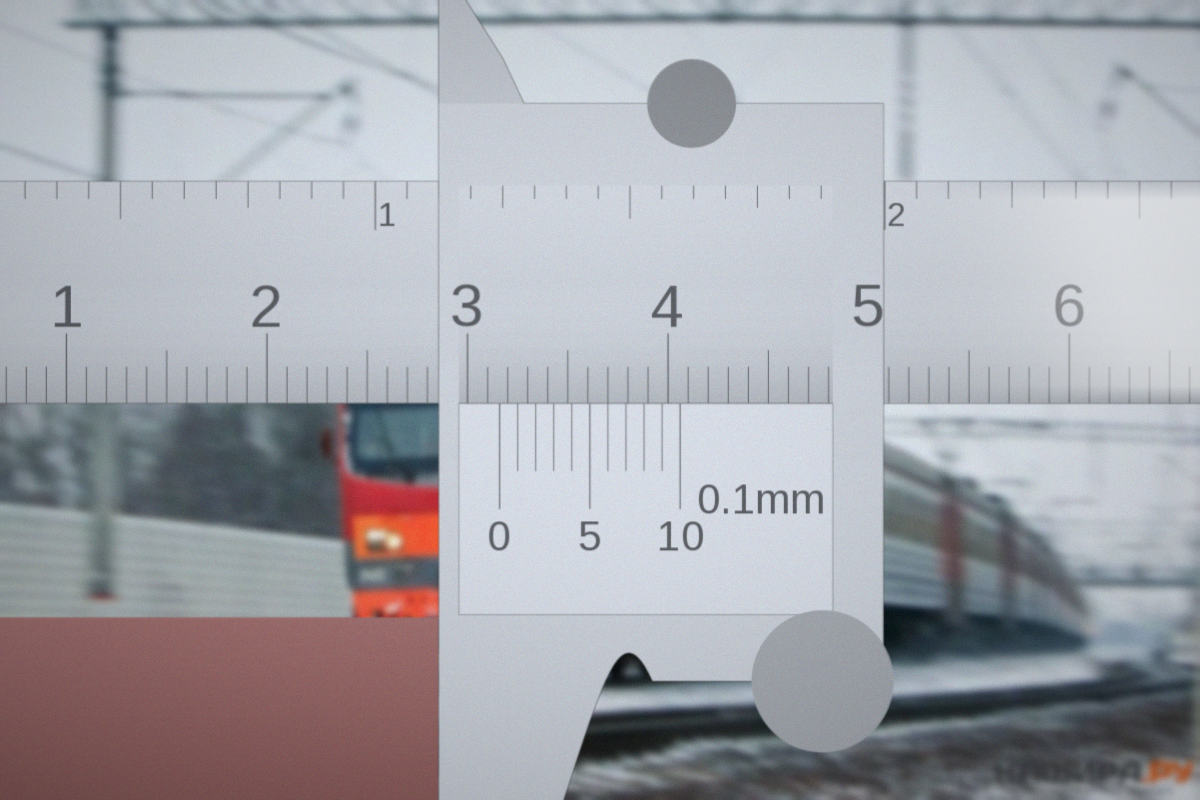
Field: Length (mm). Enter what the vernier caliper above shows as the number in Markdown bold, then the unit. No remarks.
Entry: **31.6** mm
